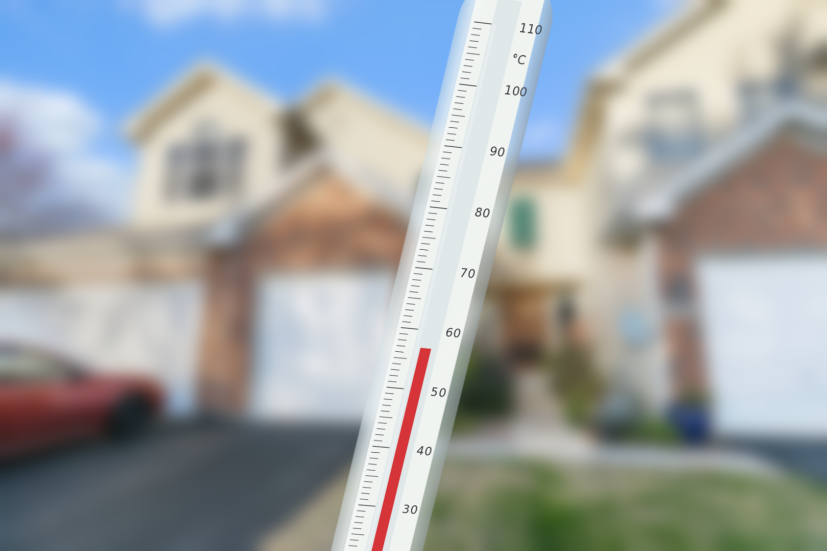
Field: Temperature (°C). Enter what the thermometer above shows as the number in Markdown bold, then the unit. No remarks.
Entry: **57** °C
